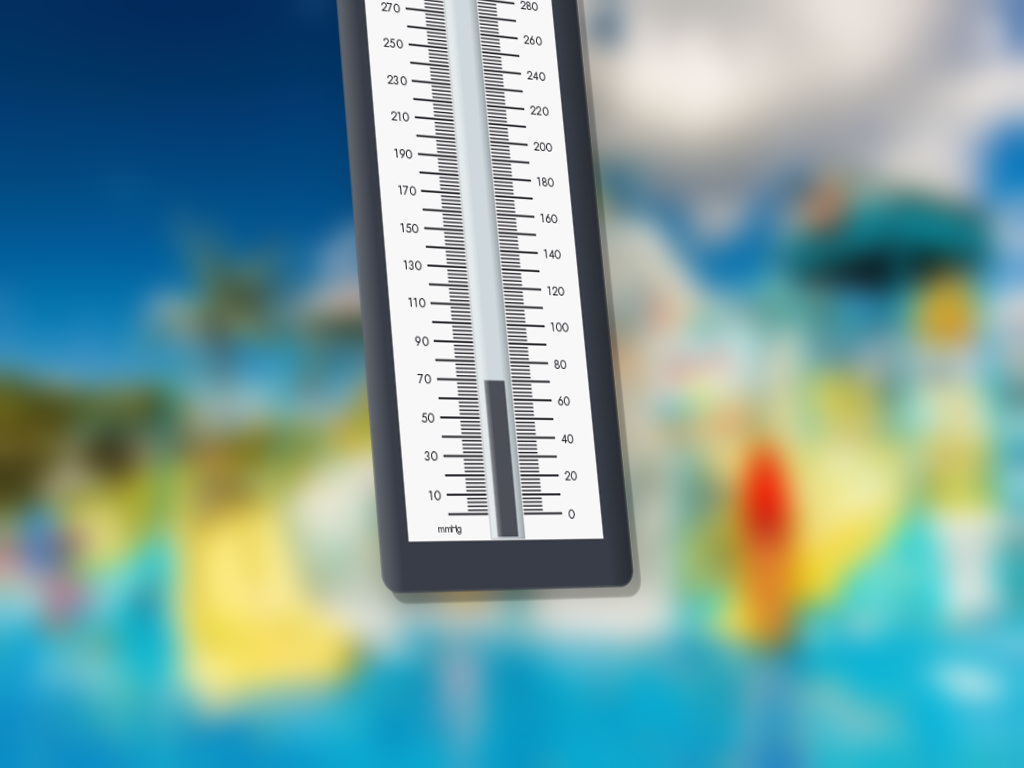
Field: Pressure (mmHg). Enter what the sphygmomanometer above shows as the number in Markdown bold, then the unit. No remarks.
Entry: **70** mmHg
